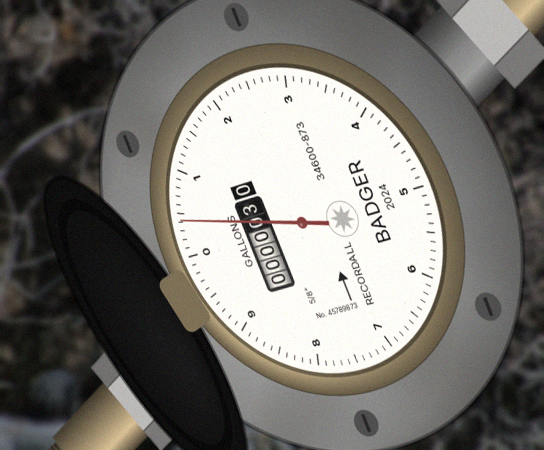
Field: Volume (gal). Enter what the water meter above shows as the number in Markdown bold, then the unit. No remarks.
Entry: **30.4** gal
